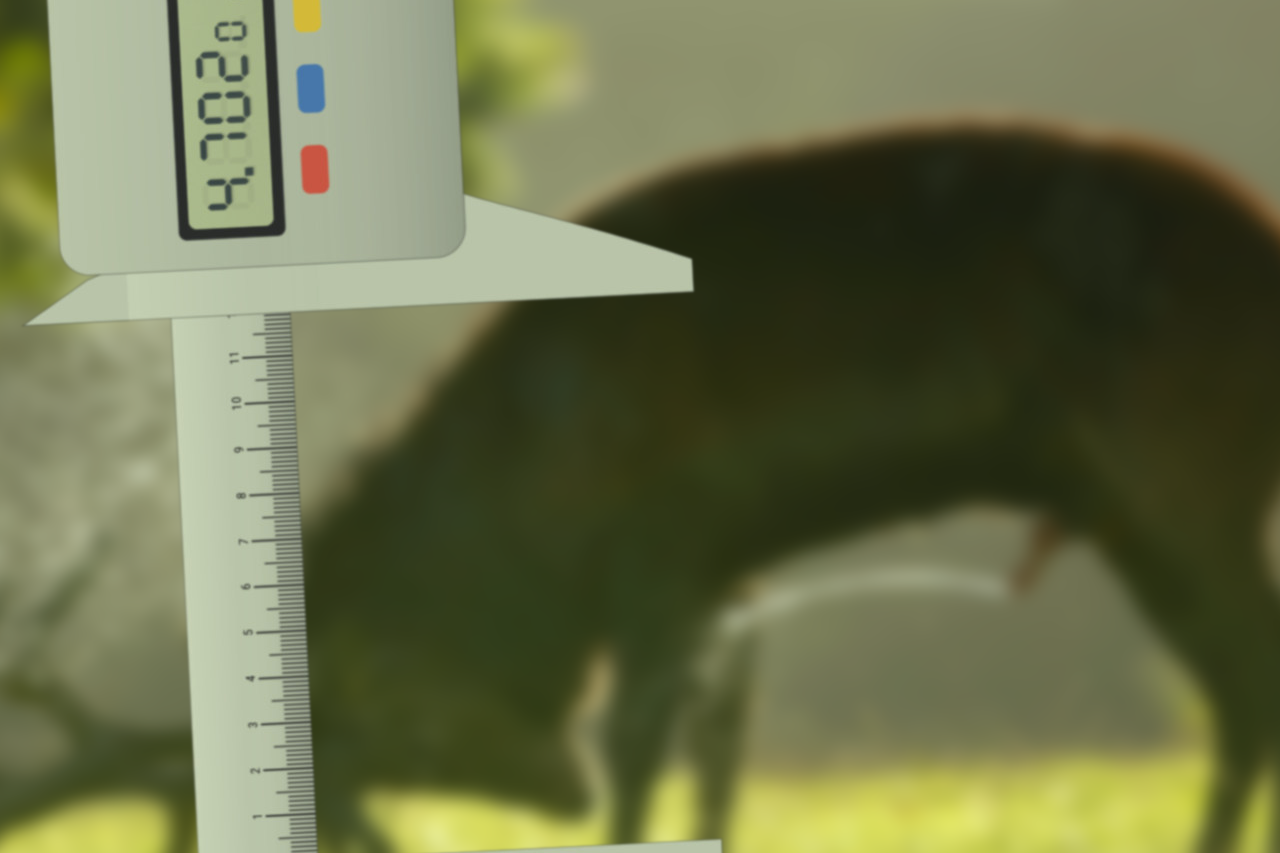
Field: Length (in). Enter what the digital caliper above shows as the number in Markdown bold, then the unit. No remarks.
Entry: **4.7020** in
